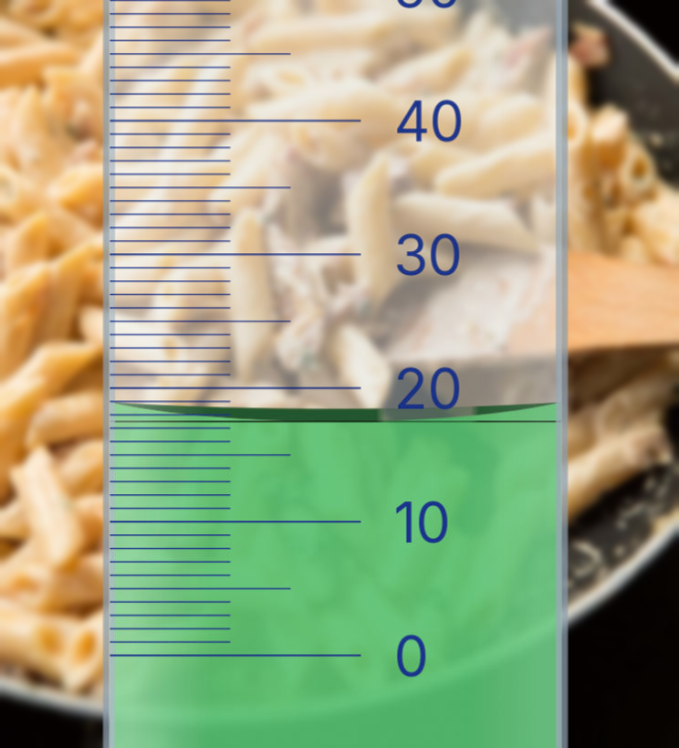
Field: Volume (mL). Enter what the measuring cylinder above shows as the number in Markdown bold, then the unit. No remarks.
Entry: **17.5** mL
